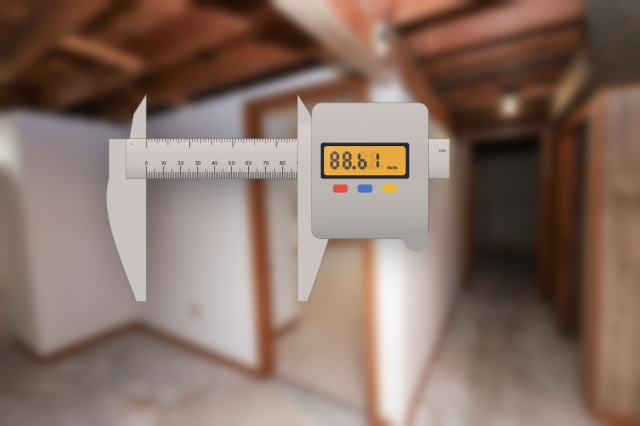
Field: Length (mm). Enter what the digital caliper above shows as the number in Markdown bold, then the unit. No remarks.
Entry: **88.61** mm
